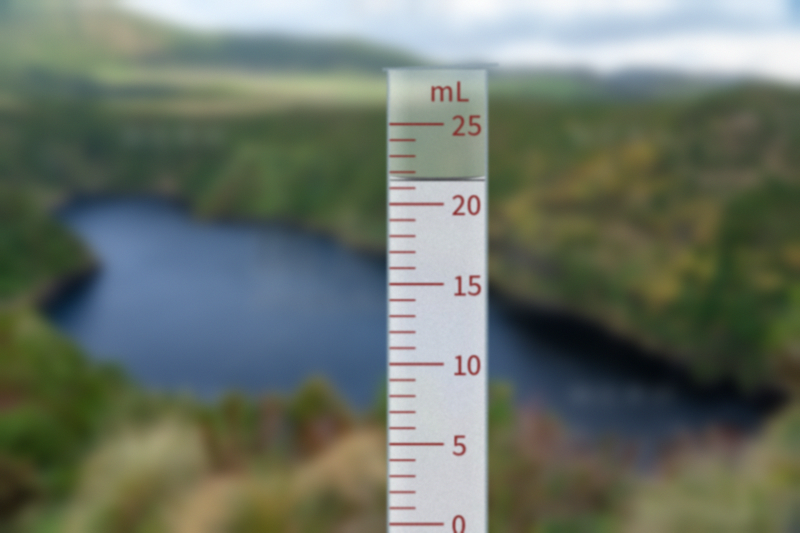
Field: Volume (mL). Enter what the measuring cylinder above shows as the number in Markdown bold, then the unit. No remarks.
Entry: **21.5** mL
